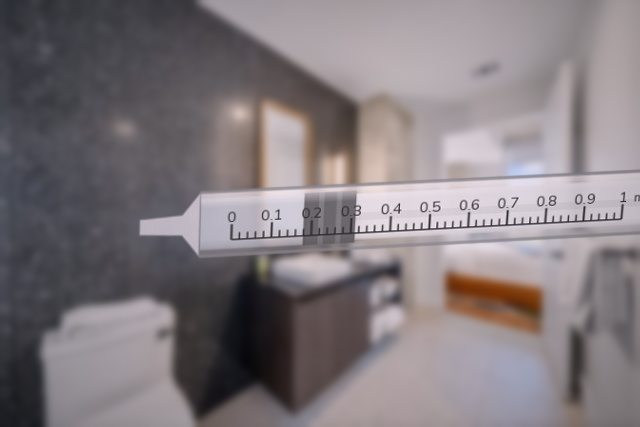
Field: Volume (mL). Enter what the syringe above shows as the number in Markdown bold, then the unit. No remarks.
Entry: **0.18** mL
